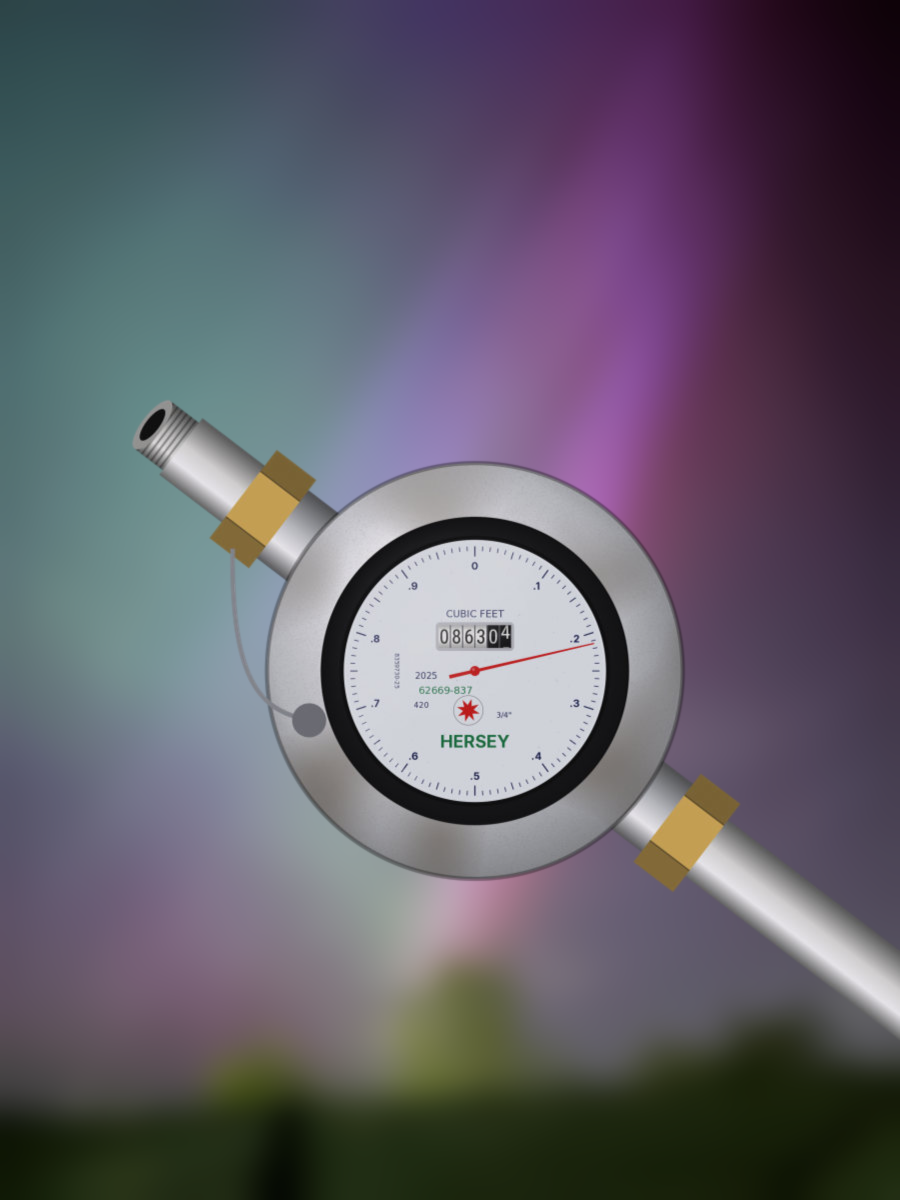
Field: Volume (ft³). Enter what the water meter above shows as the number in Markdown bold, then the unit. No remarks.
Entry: **86304.21** ft³
